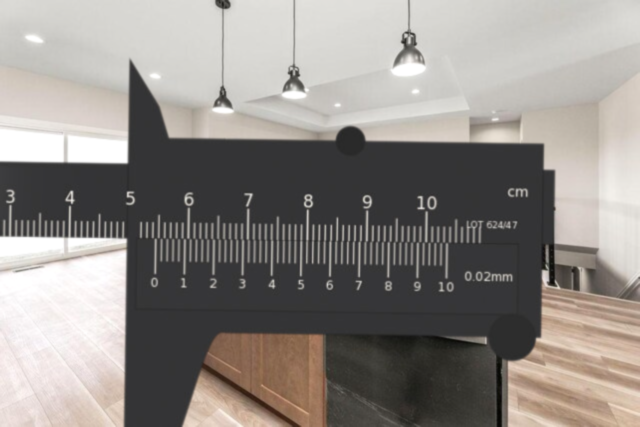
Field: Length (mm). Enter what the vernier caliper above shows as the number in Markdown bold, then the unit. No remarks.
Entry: **54.5** mm
